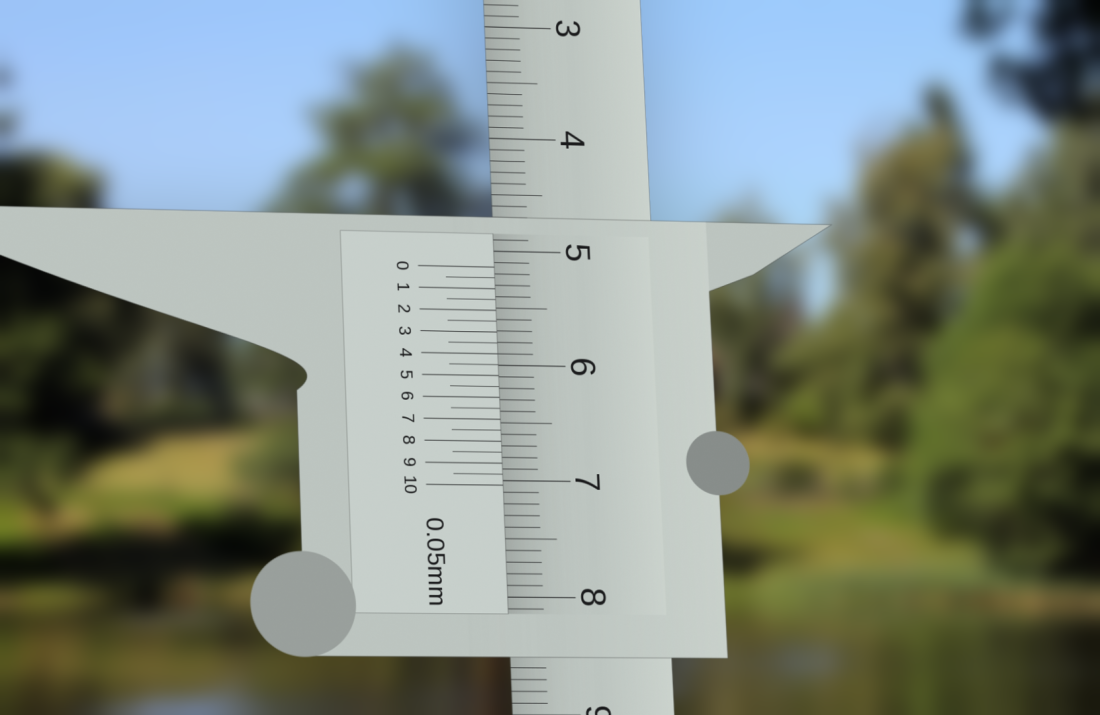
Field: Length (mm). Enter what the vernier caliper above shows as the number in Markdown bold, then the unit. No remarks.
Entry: **51.4** mm
